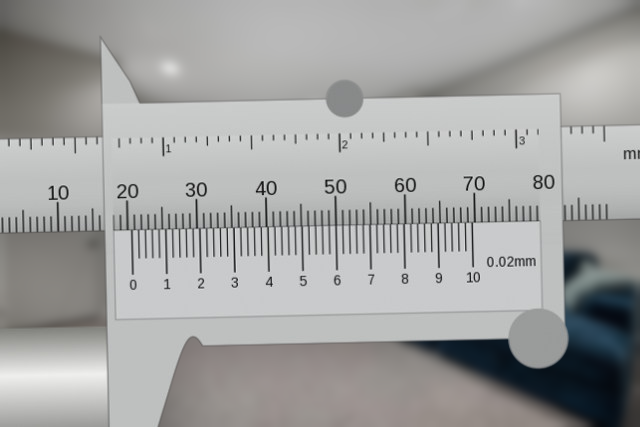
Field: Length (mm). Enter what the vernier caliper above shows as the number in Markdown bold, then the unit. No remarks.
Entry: **20.6** mm
